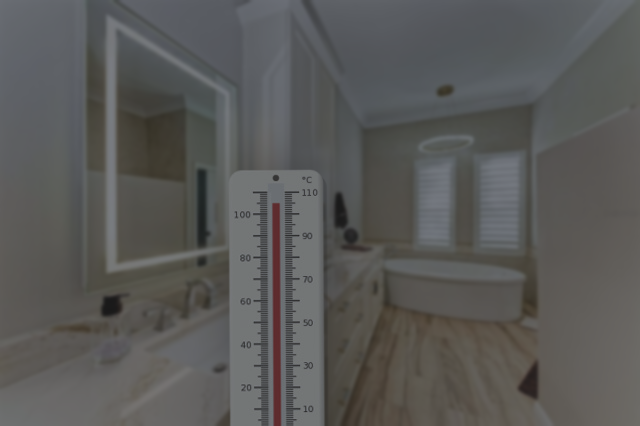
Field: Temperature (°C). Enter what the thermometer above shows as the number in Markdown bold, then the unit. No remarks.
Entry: **105** °C
